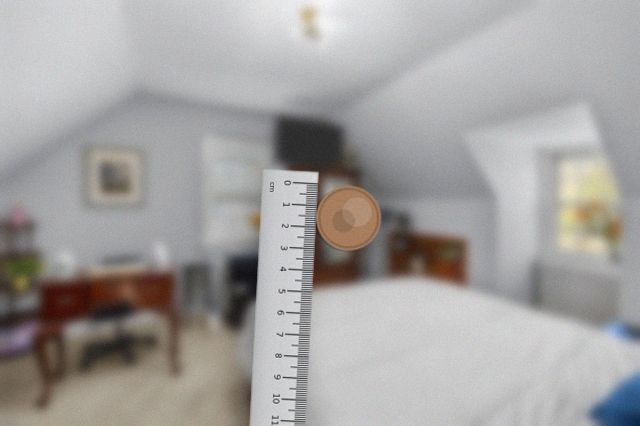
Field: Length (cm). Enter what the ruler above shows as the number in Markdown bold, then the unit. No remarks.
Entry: **3** cm
